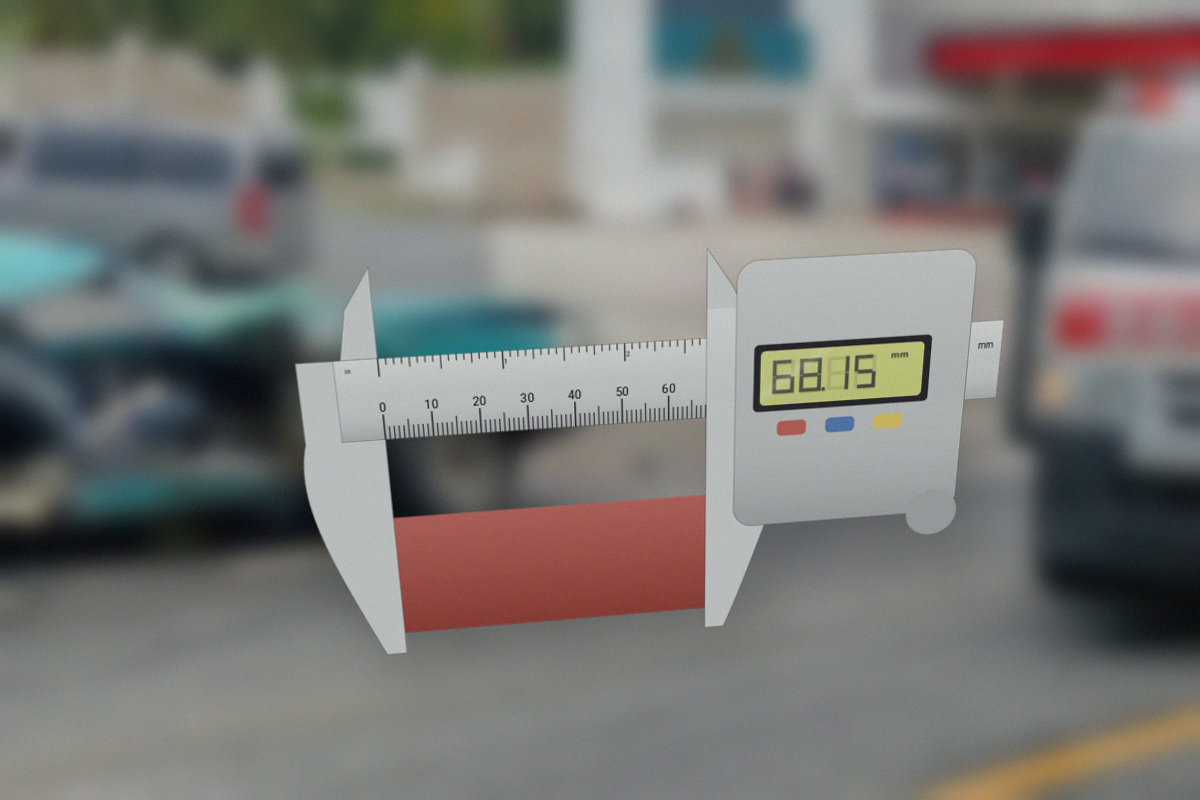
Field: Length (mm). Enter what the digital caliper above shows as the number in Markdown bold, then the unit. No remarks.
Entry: **68.15** mm
